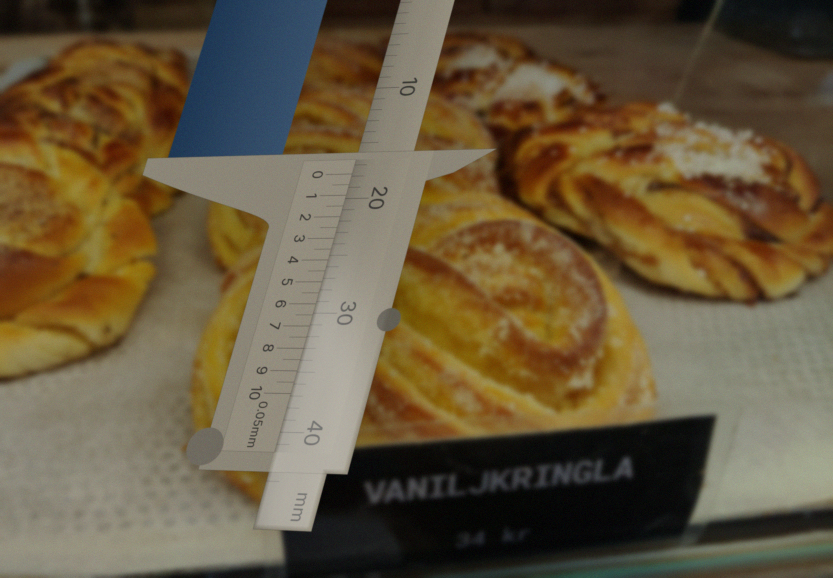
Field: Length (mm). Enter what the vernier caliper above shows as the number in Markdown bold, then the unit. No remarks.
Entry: **17.8** mm
